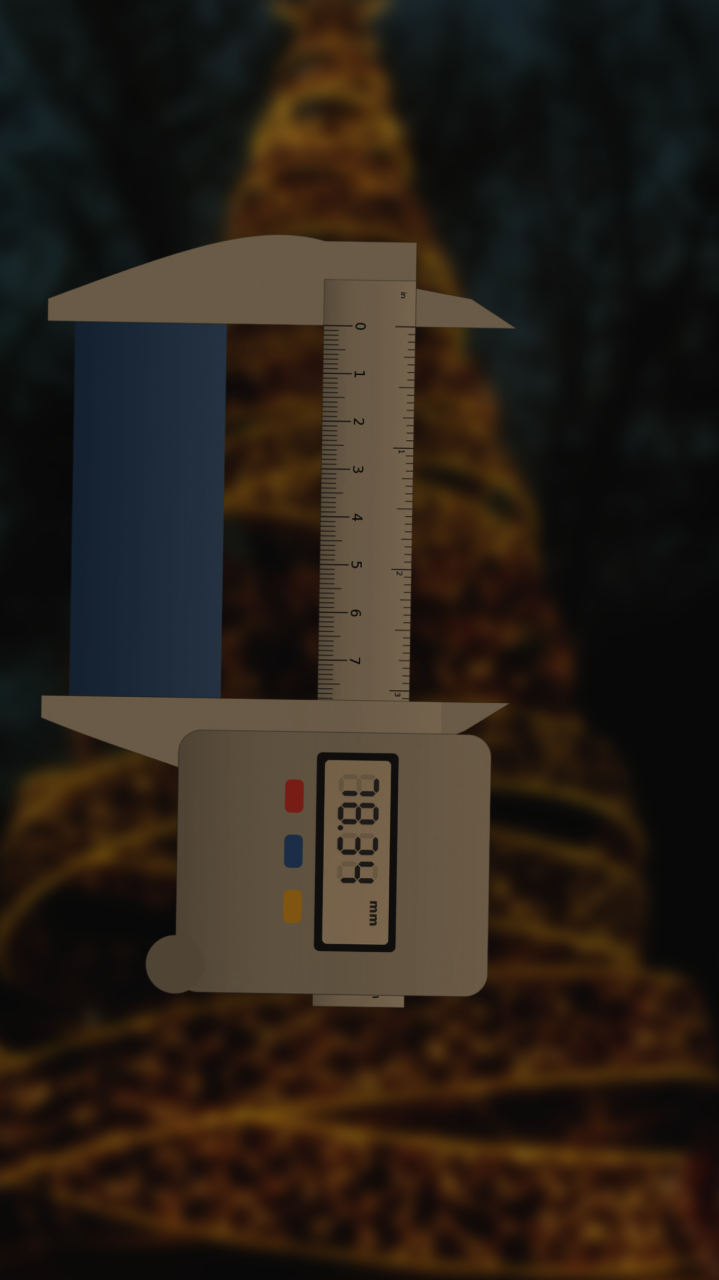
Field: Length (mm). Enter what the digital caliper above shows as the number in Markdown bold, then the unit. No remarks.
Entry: **78.34** mm
